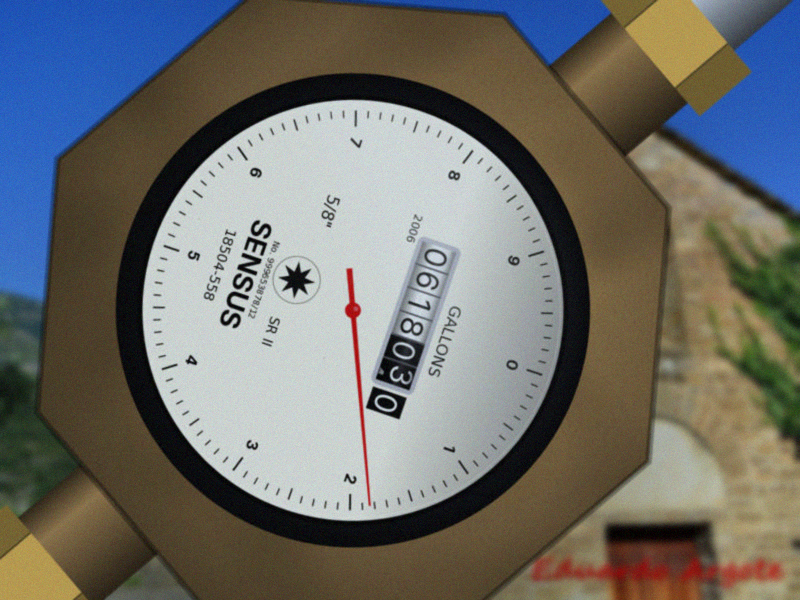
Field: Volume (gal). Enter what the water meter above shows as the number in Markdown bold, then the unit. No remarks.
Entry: **618031.8** gal
